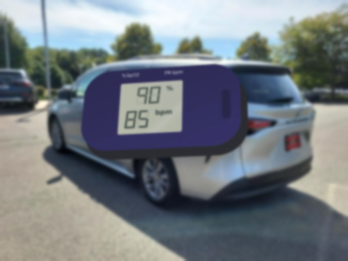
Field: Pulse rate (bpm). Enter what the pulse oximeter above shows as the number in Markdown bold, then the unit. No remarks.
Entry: **85** bpm
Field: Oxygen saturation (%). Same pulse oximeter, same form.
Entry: **90** %
